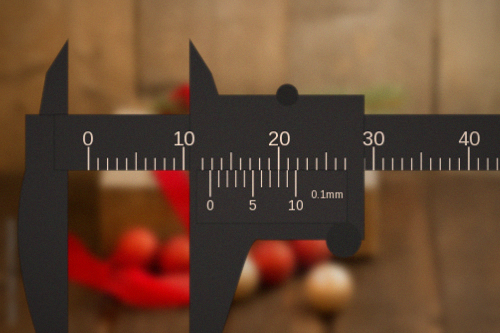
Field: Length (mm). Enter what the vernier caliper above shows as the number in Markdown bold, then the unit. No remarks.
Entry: **12.8** mm
